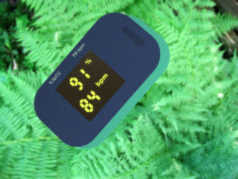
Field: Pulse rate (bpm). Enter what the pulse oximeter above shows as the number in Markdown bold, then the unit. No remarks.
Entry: **84** bpm
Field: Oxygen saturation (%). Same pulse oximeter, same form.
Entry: **91** %
